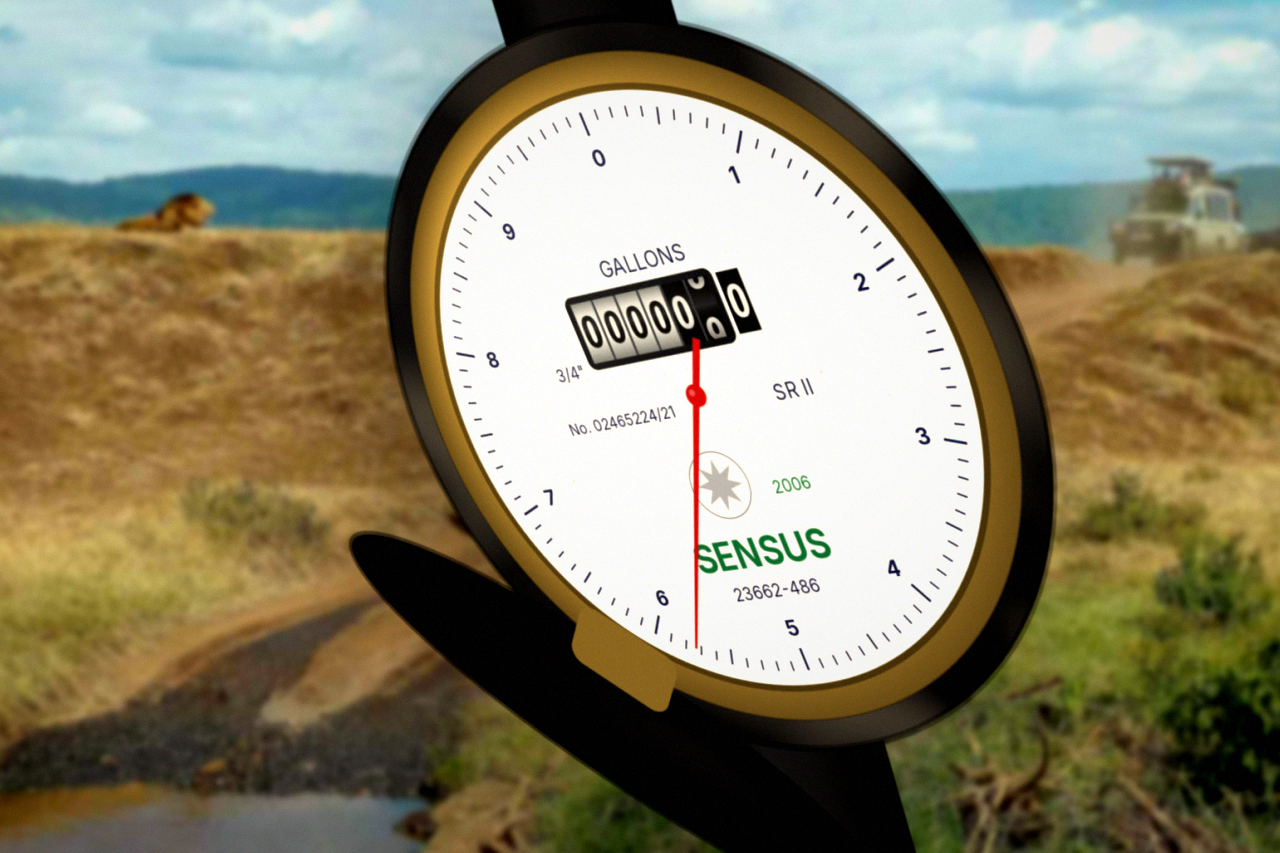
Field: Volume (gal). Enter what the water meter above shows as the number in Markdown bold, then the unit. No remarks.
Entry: **85.7** gal
